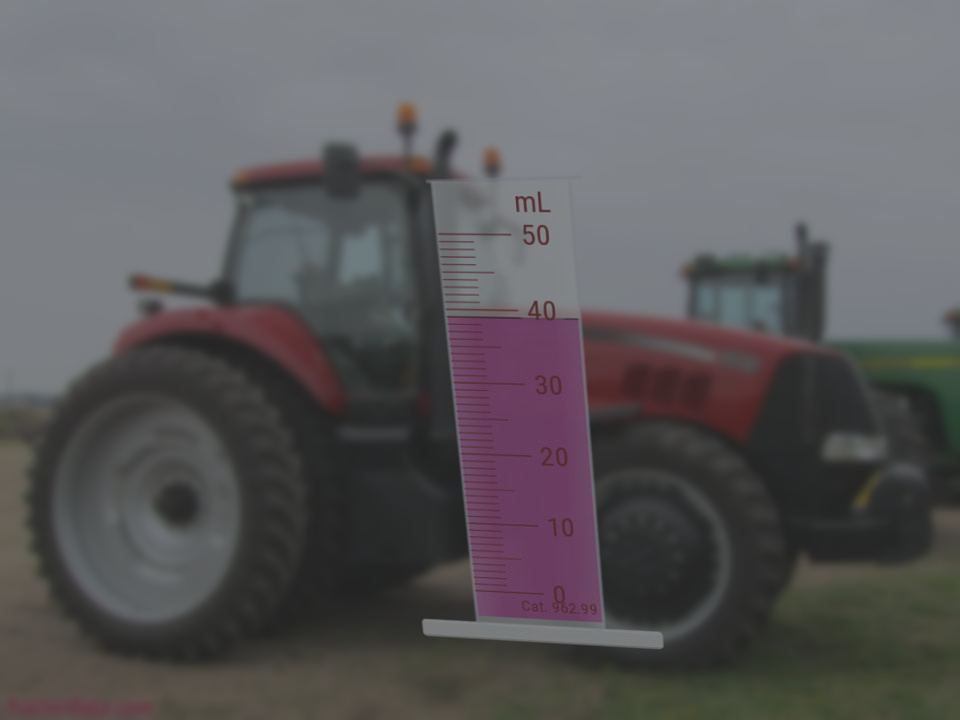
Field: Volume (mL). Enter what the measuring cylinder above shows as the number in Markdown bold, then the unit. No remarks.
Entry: **39** mL
